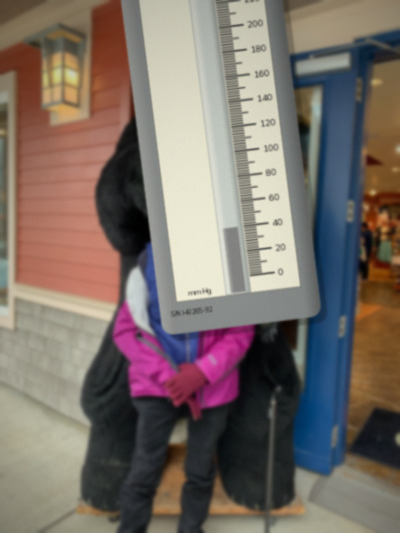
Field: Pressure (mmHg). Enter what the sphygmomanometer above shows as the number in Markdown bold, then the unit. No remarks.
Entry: **40** mmHg
